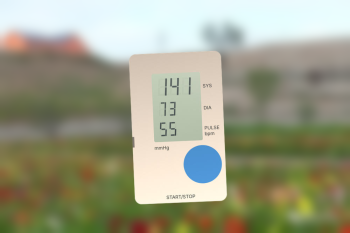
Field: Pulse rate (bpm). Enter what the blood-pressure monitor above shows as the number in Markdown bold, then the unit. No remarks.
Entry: **55** bpm
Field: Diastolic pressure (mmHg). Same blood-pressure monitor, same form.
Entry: **73** mmHg
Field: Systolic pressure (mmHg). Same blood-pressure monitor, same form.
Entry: **141** mmHg
